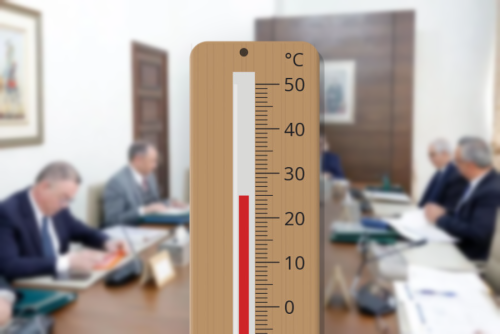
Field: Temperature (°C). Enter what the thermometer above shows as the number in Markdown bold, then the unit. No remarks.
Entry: **25** °C
